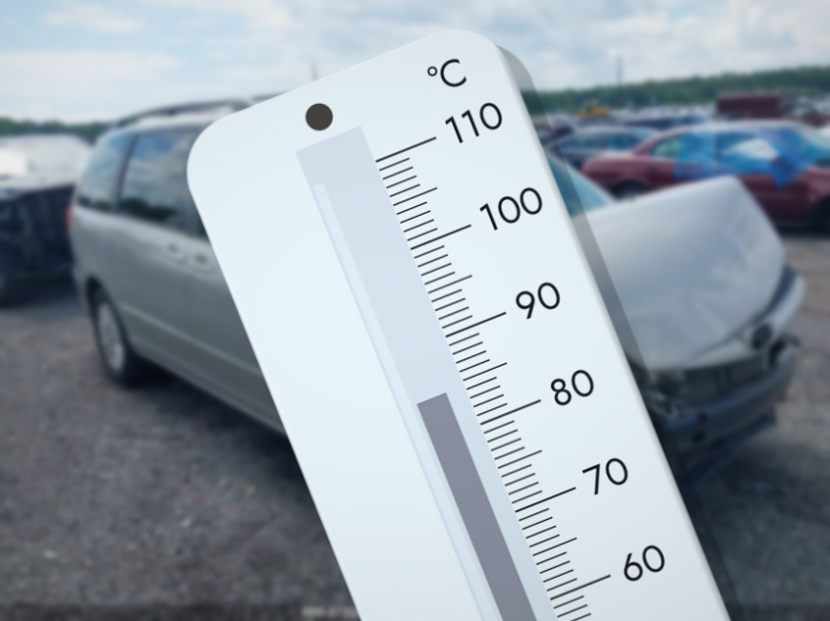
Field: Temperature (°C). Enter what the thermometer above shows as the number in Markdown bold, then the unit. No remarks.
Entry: **84.5** °C
